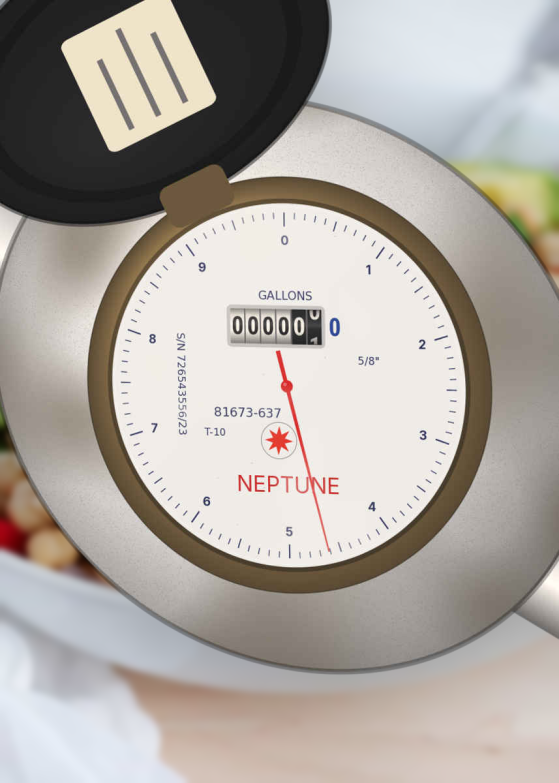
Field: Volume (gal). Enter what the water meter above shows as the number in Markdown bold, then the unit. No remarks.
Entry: **4.6** gal
